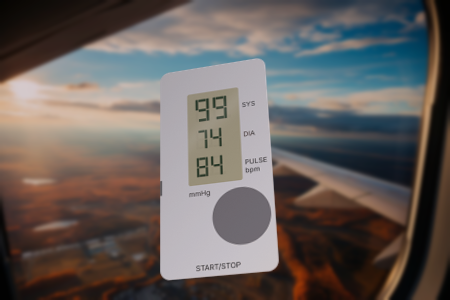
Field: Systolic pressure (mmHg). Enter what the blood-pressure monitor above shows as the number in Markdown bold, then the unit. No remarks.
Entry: **99** mmHg
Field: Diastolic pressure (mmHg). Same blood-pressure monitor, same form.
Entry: **74** mmHg
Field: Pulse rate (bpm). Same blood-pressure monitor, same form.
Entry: **84** bpm
